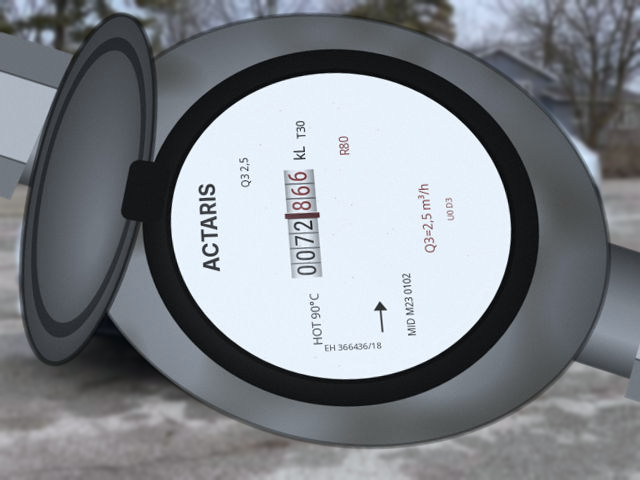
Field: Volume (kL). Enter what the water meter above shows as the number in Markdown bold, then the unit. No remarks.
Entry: **72.866** kL
